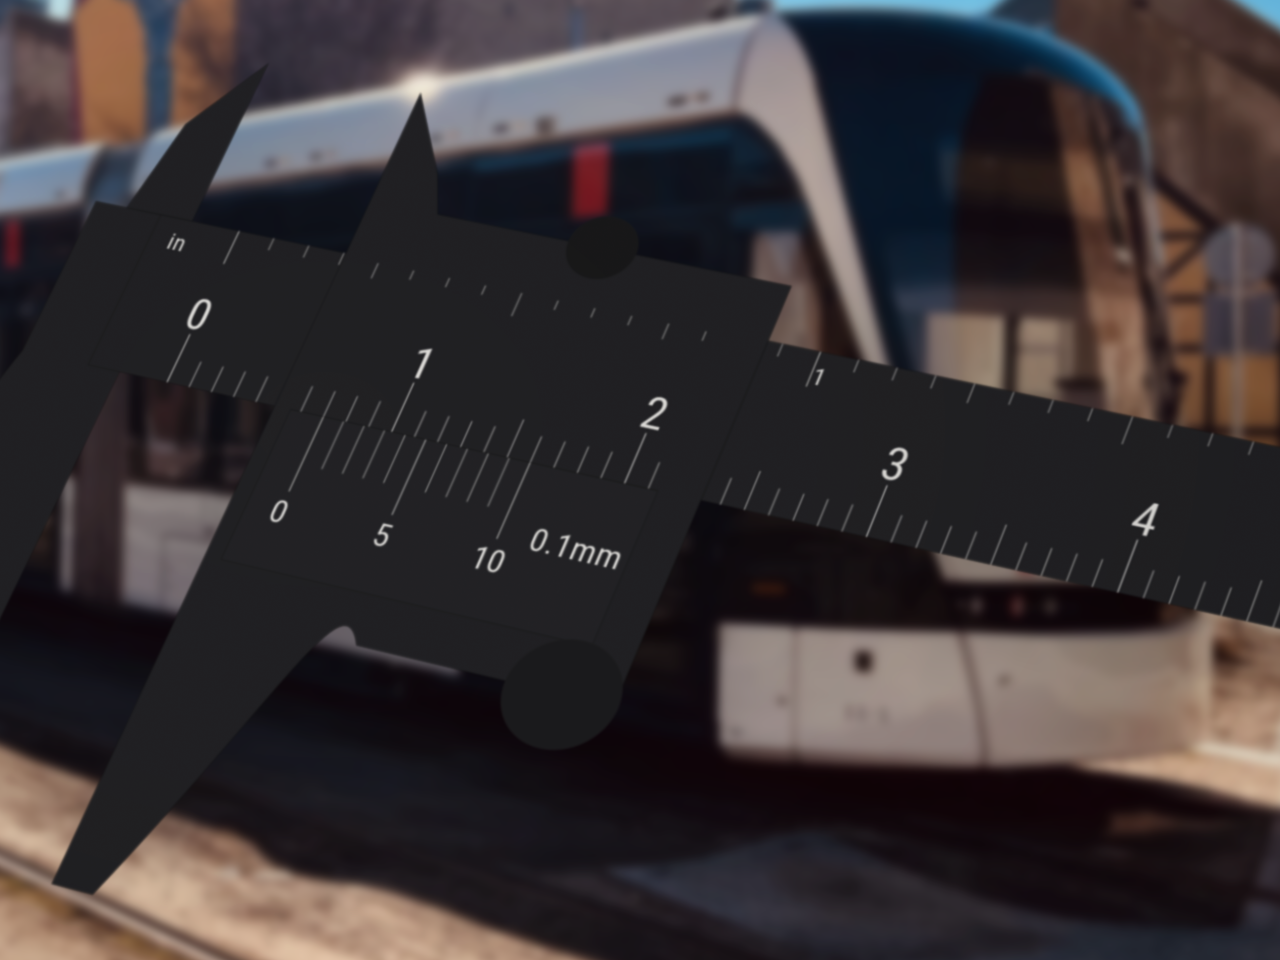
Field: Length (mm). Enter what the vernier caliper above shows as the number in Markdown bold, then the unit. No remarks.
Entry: **7.0** mm
